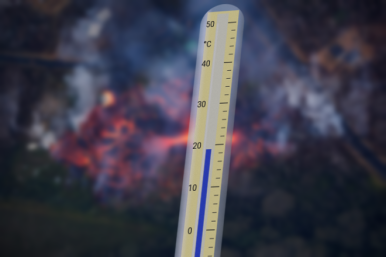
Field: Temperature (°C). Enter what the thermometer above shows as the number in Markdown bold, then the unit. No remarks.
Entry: **19** °C
